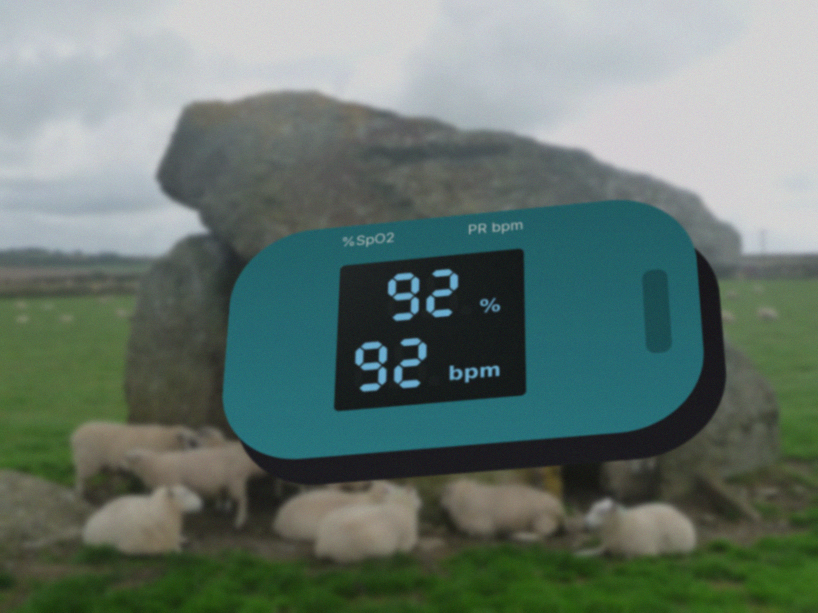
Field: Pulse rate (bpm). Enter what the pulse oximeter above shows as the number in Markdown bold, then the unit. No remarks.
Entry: **92** bpm
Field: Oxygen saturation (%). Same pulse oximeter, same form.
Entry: **92** %
